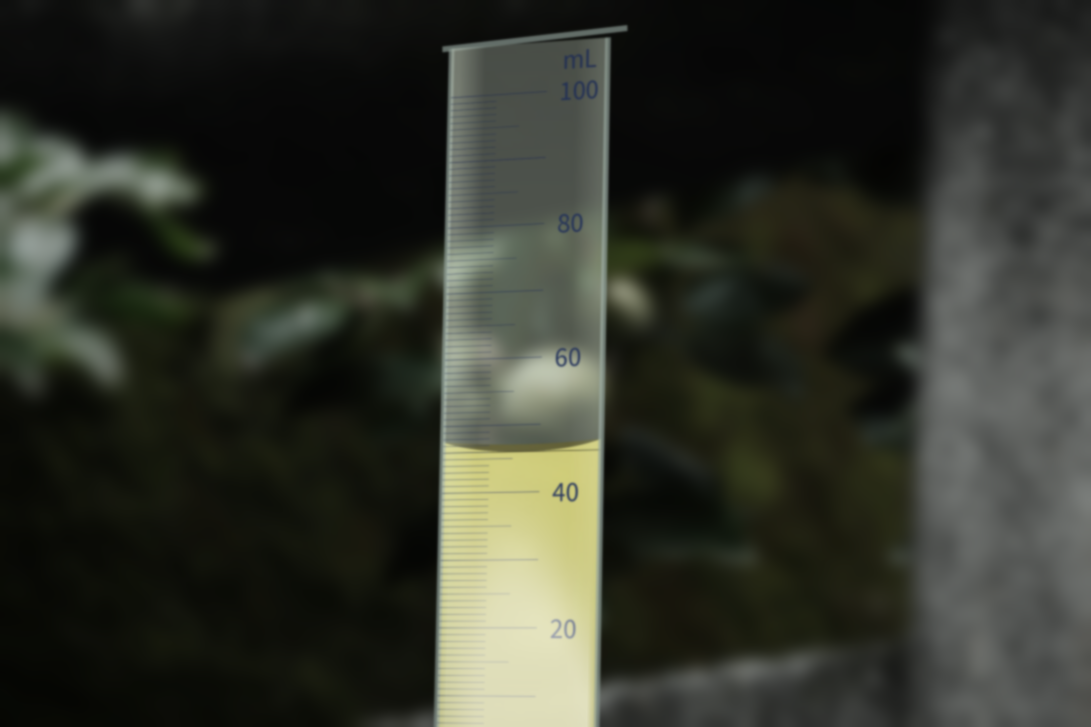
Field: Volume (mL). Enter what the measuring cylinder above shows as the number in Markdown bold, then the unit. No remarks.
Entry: **46** mL
